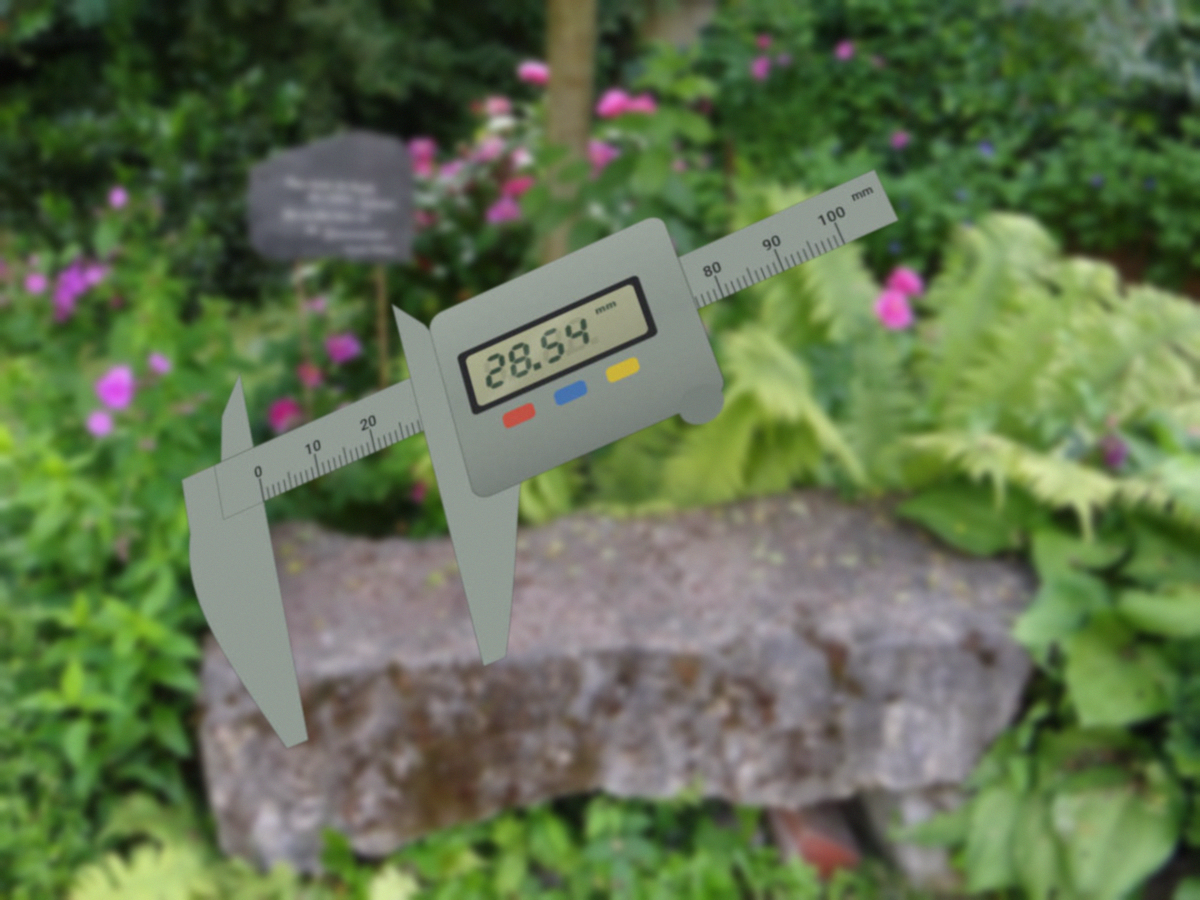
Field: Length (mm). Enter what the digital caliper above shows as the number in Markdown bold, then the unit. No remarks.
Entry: **28.54** mm
